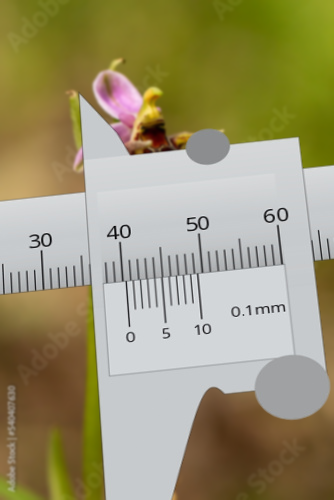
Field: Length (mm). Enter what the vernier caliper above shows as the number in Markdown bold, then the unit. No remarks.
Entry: **40.4** mm
